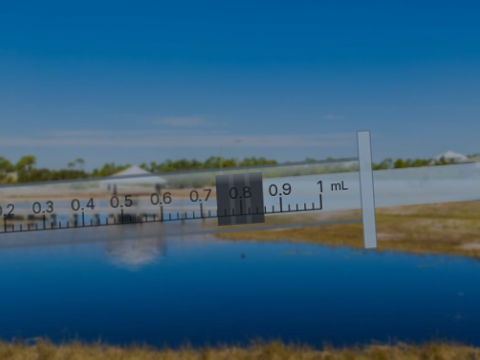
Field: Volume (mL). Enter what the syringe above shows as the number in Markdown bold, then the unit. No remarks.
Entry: **0.74** mL
